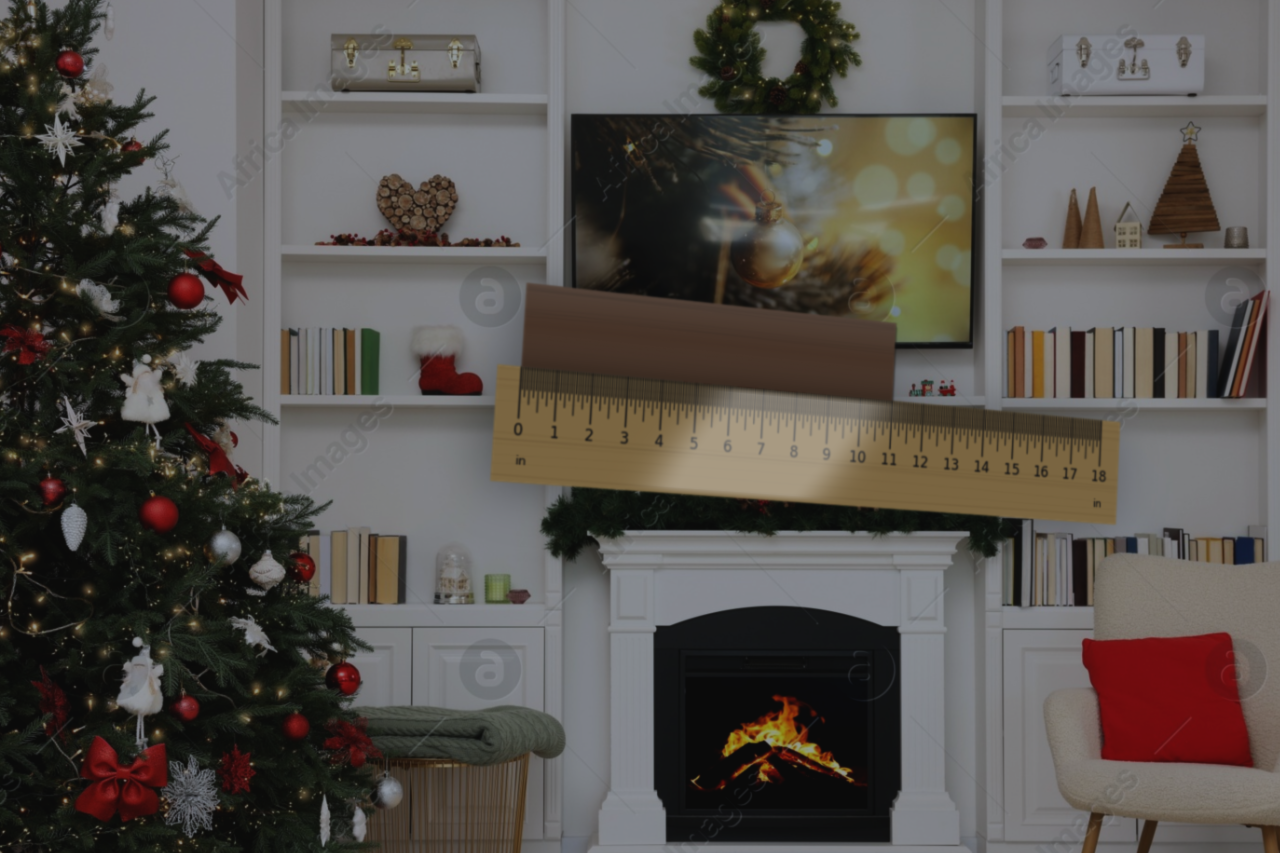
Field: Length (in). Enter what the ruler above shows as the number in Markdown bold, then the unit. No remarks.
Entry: **11** in
